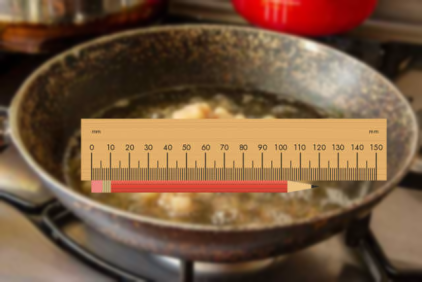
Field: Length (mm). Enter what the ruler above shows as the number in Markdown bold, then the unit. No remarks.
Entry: **120** mm
